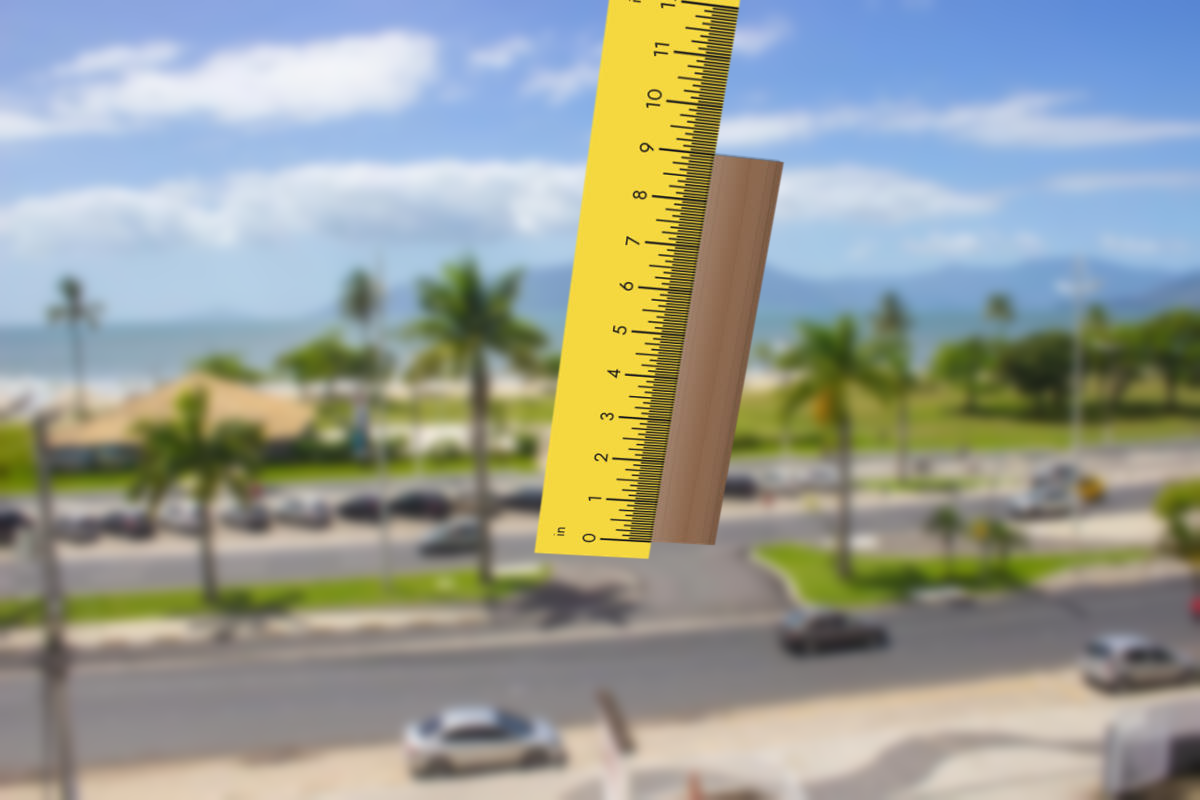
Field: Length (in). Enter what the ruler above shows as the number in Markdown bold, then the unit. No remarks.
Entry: **9** in
